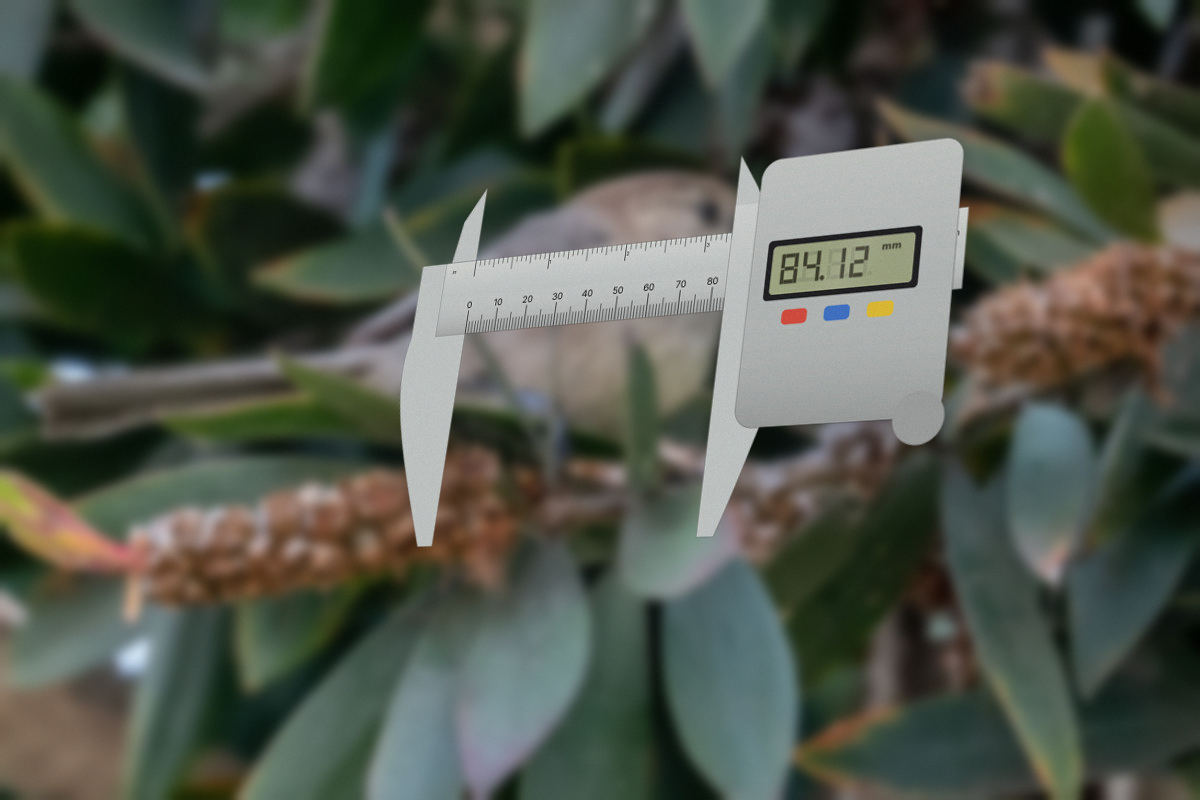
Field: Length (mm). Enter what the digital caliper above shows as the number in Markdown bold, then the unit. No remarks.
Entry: **84.12** mm
